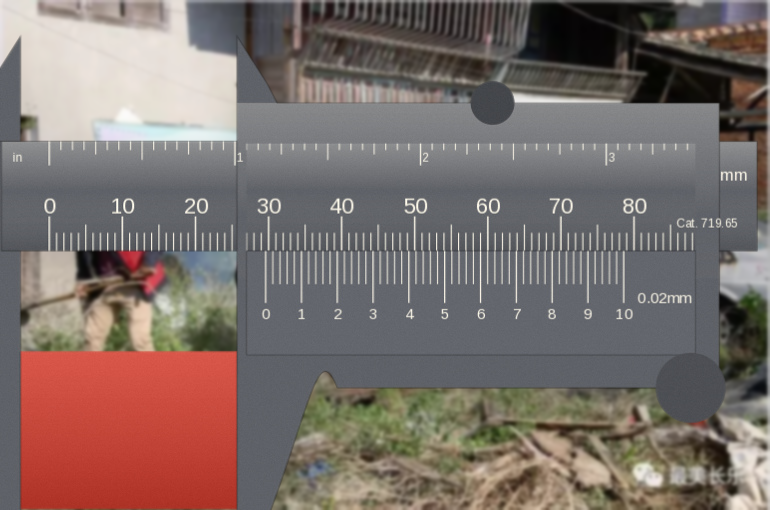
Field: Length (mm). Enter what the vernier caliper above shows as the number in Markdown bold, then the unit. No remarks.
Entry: **29.6** mm
